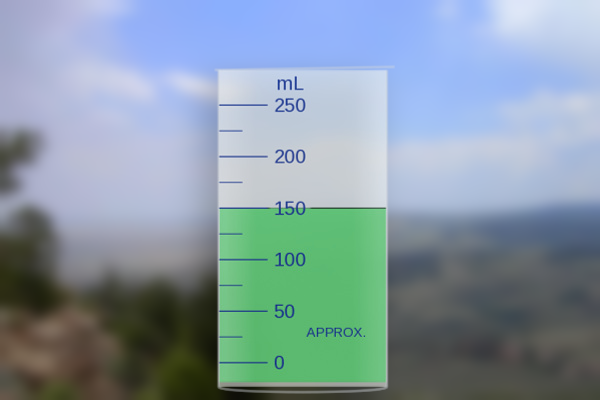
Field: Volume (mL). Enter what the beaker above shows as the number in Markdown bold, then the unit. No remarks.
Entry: **150** mL
